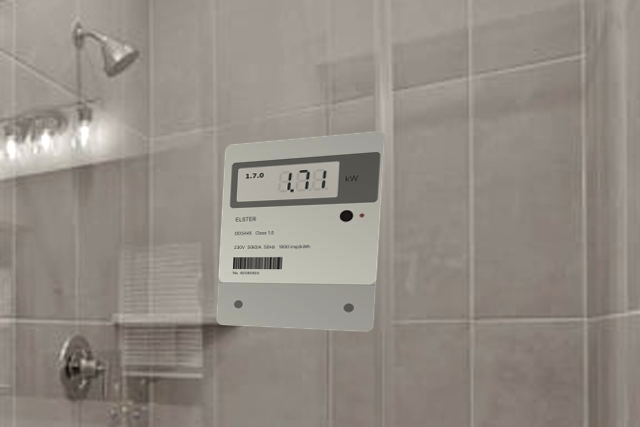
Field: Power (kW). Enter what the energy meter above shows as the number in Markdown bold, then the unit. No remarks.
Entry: **1.71** kW
